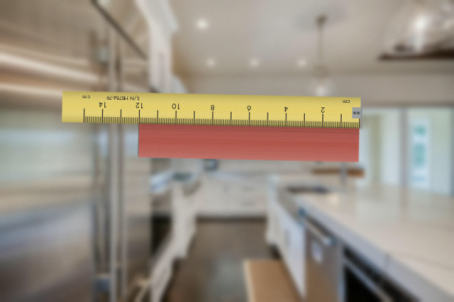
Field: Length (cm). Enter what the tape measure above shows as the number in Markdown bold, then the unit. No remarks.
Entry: **12** cm
